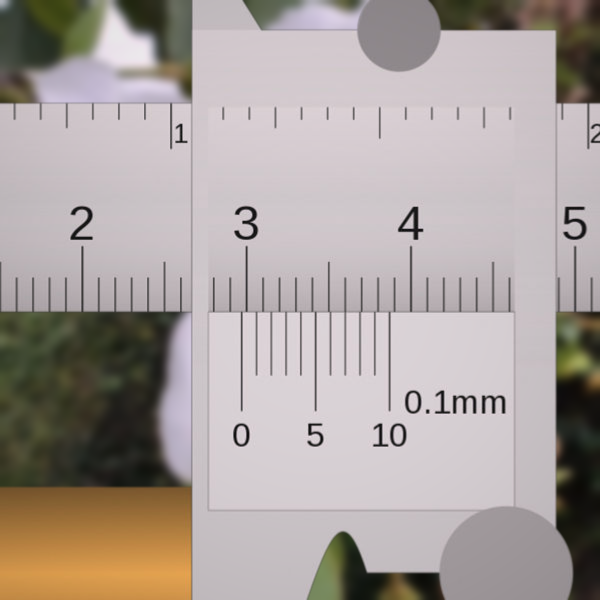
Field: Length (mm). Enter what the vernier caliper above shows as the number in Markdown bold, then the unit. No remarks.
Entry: **29.7** mm
